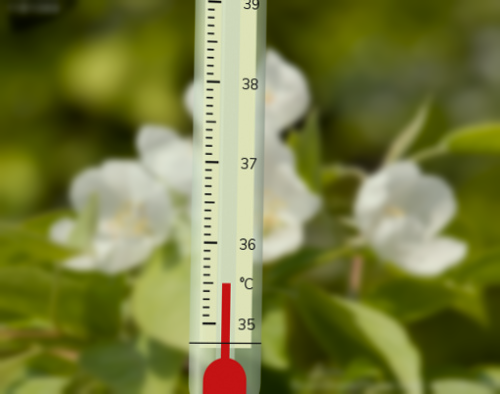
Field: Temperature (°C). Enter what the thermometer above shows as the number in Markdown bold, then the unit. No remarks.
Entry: **35.5** °C
